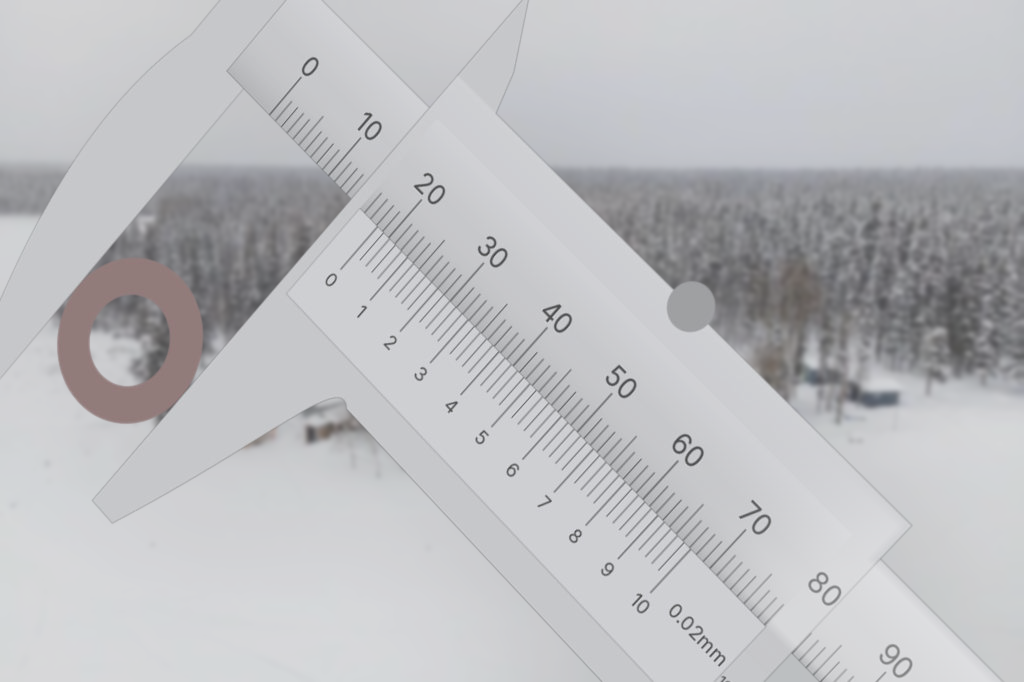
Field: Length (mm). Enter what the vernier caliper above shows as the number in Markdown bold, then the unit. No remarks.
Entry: **18.2** mm
